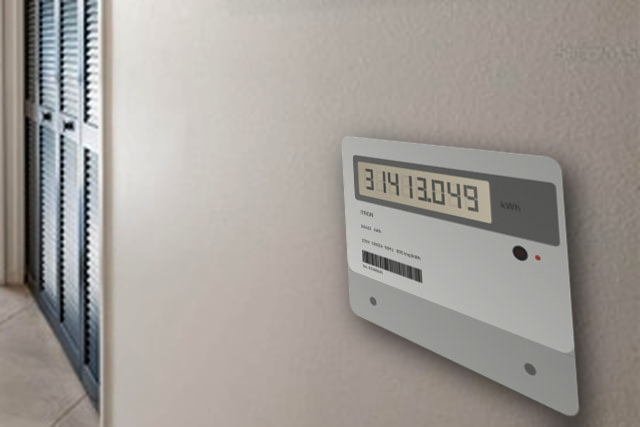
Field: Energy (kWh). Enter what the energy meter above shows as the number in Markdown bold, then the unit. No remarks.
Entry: **31413.049** kWh
